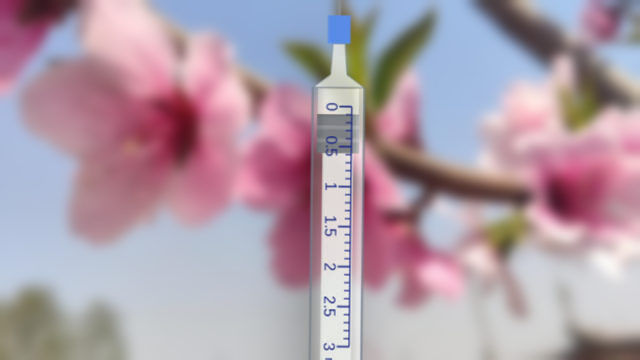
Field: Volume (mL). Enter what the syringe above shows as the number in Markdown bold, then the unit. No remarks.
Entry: **0.1** mL
